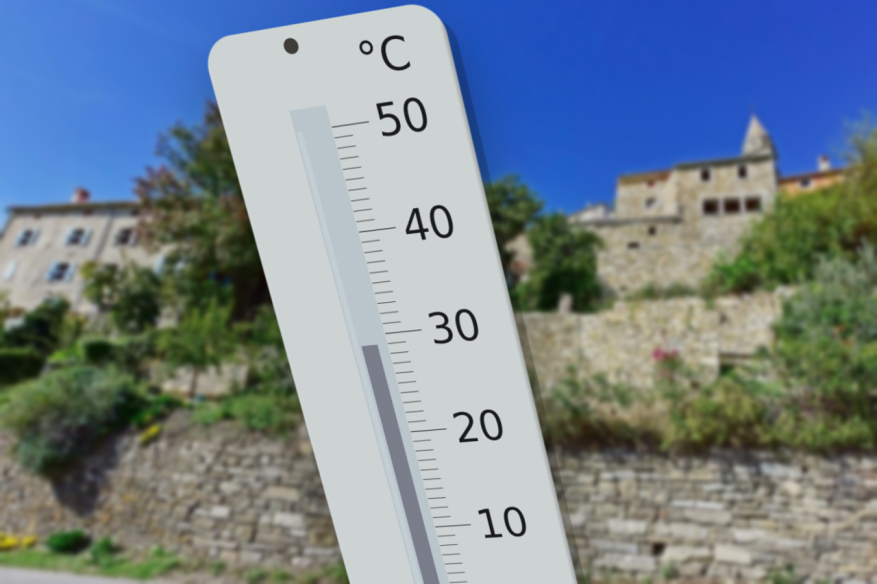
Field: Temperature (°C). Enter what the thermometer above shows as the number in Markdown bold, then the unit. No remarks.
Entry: **29** °C
